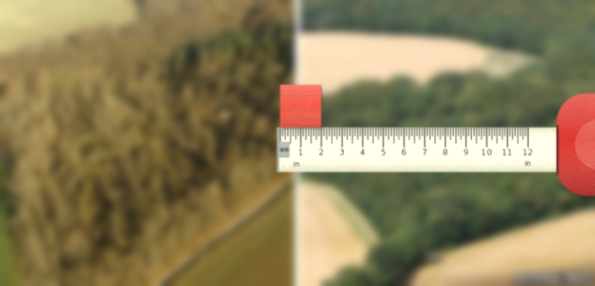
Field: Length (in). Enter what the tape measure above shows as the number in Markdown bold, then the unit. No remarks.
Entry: **2** in
